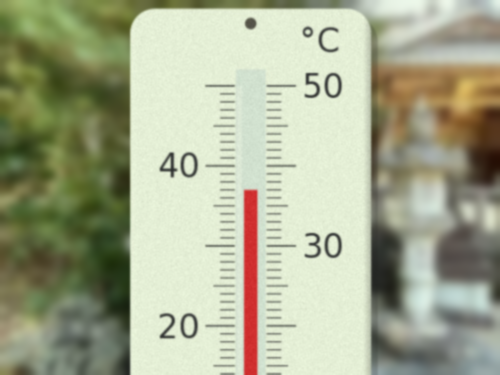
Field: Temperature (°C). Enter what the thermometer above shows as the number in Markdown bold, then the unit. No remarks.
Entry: **37** °C
